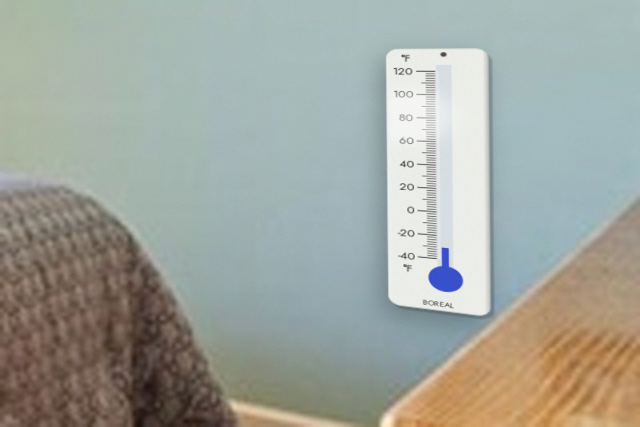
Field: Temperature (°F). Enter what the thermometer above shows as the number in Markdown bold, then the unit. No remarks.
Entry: **-30** °F
